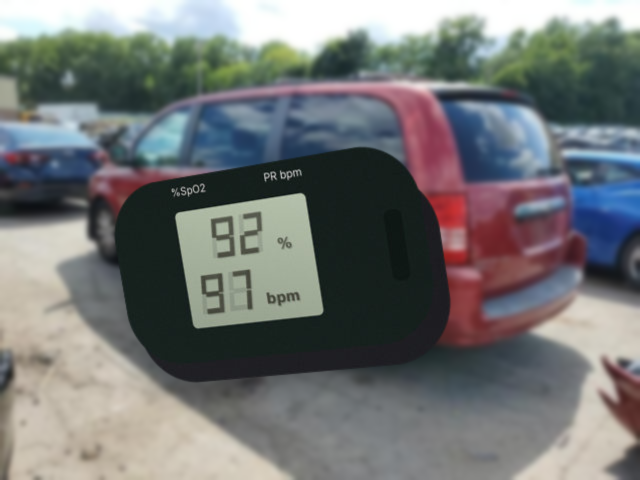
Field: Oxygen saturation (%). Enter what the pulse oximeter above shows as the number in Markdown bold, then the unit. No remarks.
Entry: **92** %
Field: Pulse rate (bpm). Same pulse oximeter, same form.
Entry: **97** bpm
